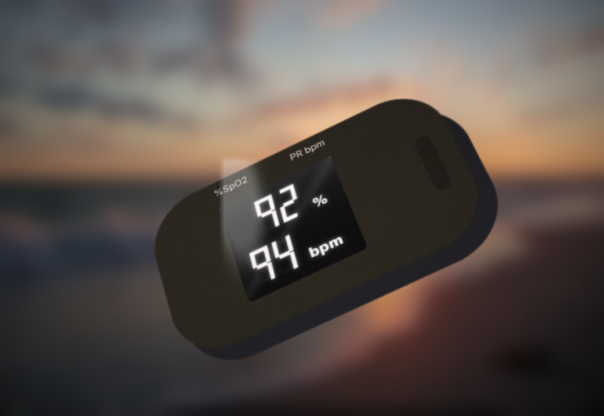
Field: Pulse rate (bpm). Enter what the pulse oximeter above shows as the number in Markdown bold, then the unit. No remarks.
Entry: **94** bpm
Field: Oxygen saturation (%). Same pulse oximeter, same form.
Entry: **92** %
